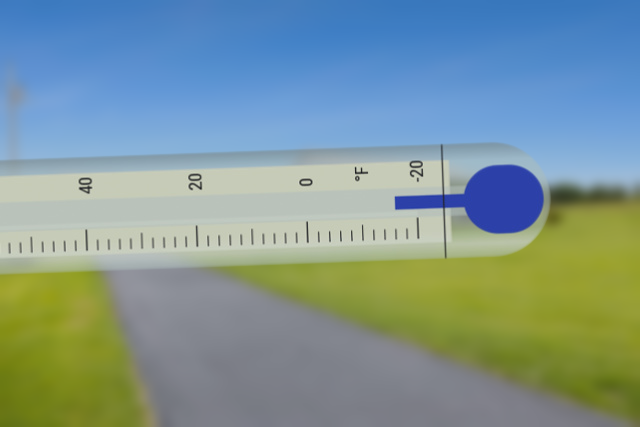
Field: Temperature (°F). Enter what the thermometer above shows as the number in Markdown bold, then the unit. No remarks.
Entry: **-16** °F
